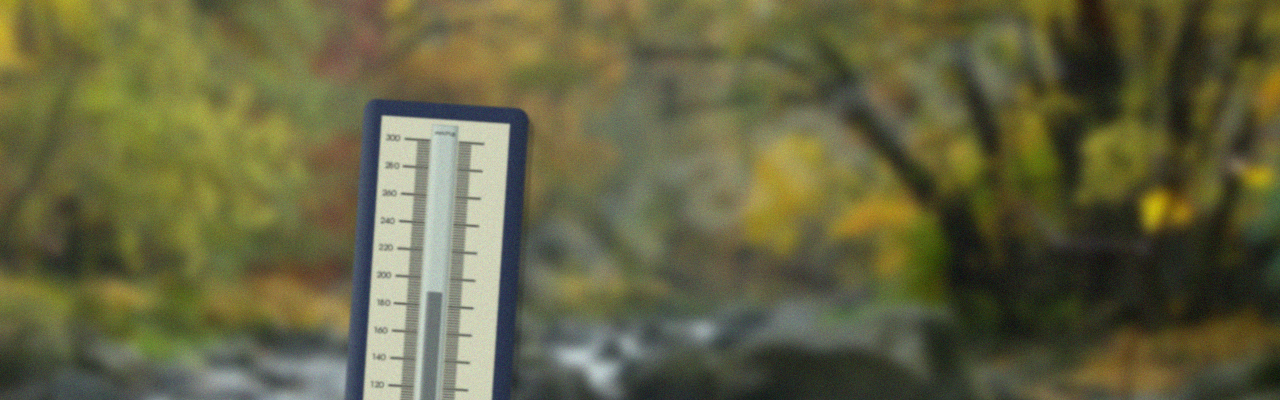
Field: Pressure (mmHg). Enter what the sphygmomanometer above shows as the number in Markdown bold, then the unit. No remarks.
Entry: **190** mmHg
